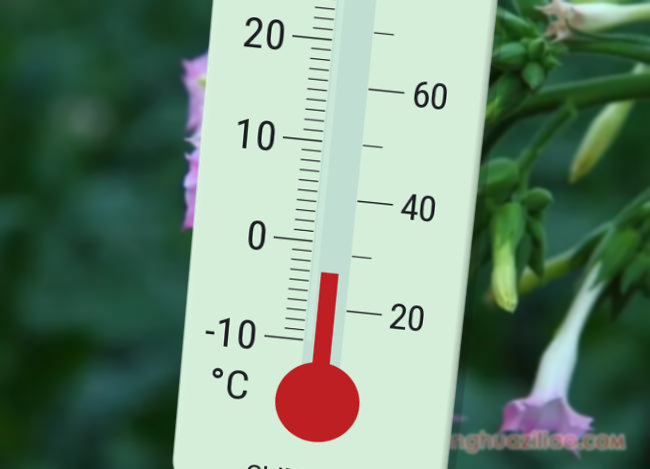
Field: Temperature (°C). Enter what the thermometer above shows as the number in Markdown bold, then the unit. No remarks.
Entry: **-3** °C
